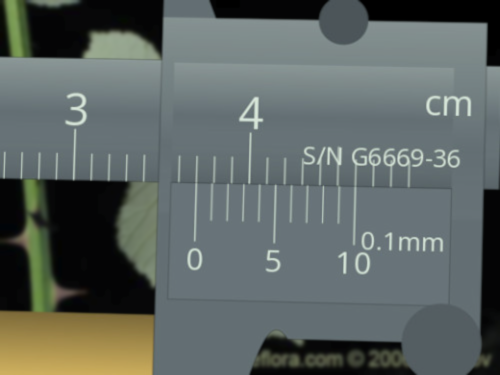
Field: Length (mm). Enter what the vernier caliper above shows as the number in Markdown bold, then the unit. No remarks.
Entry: **37.0** mm
